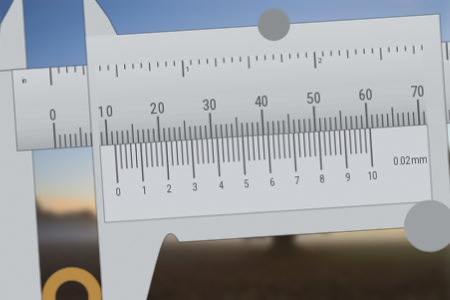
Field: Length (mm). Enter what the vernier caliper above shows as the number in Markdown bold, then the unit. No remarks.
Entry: **11.5** mm
